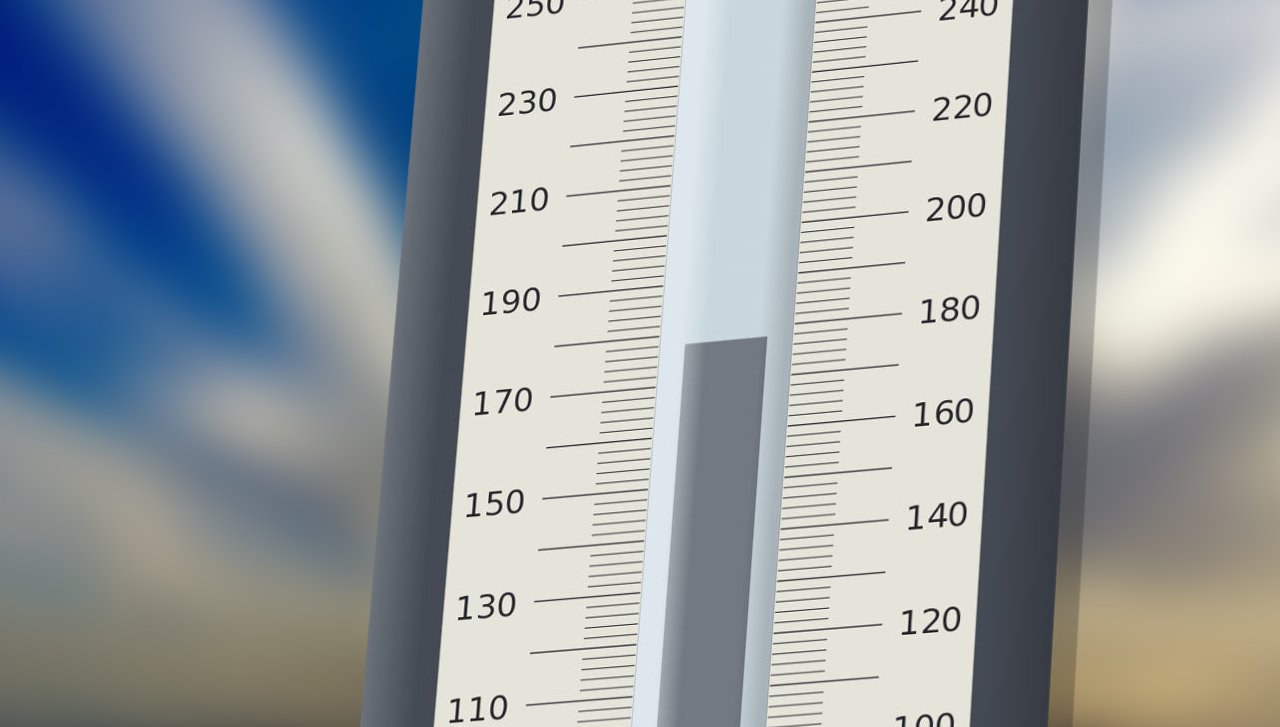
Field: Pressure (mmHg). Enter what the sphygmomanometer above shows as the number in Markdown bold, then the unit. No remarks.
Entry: **178** mmHg
